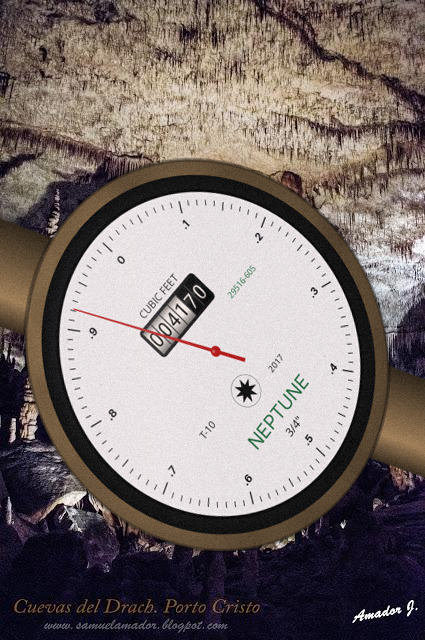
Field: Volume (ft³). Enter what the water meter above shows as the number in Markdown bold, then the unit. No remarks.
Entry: **4169.92** ft³
